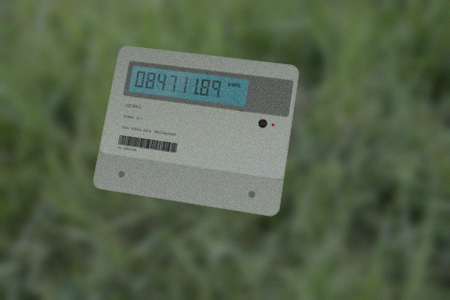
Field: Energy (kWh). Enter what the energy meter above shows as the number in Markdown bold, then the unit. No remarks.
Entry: **84711.89** kWh
